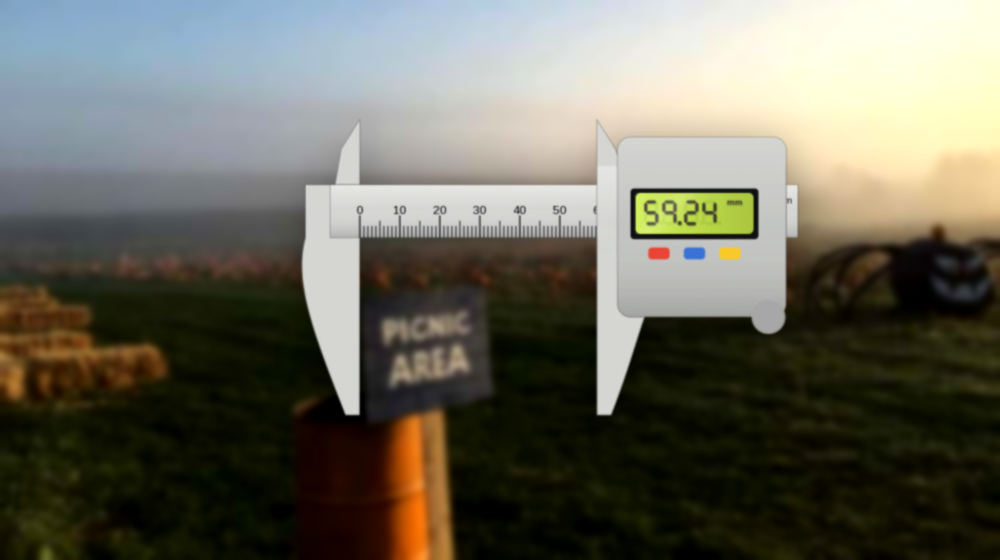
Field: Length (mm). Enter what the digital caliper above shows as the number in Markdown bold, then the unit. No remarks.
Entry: **59.24** mm
